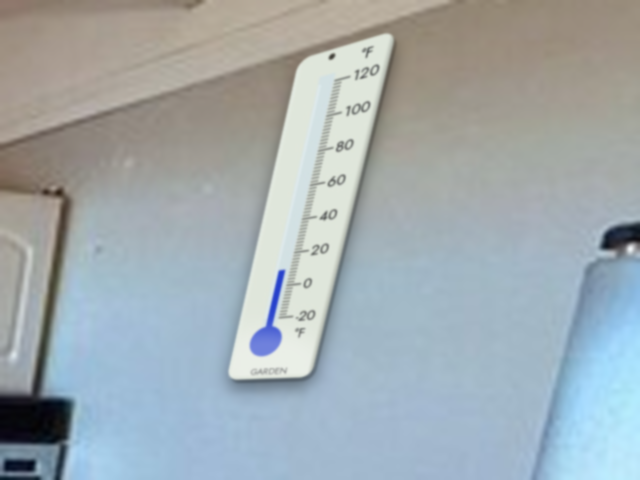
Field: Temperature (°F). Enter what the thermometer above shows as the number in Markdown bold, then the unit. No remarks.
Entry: **10** °F
